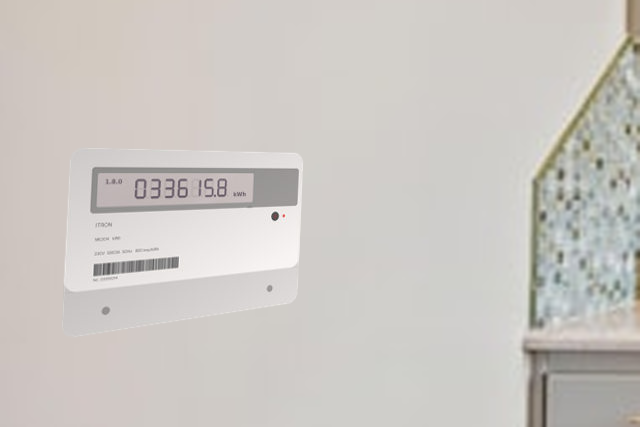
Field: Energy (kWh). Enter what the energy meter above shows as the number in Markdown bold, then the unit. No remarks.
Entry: **33615.8** kWh
